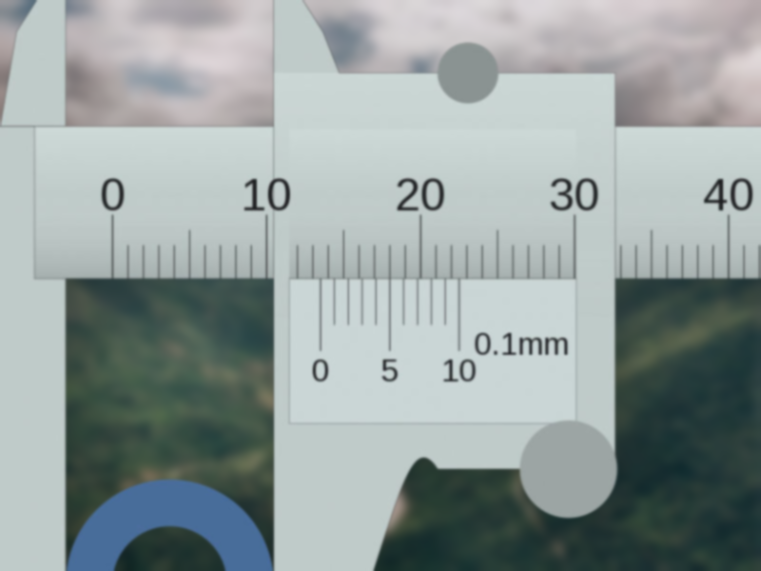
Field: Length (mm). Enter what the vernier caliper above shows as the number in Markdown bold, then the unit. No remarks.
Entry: **13.5** mm
